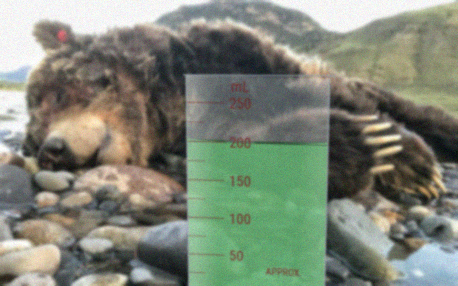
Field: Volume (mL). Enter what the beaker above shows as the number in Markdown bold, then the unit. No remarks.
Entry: **200** mL
